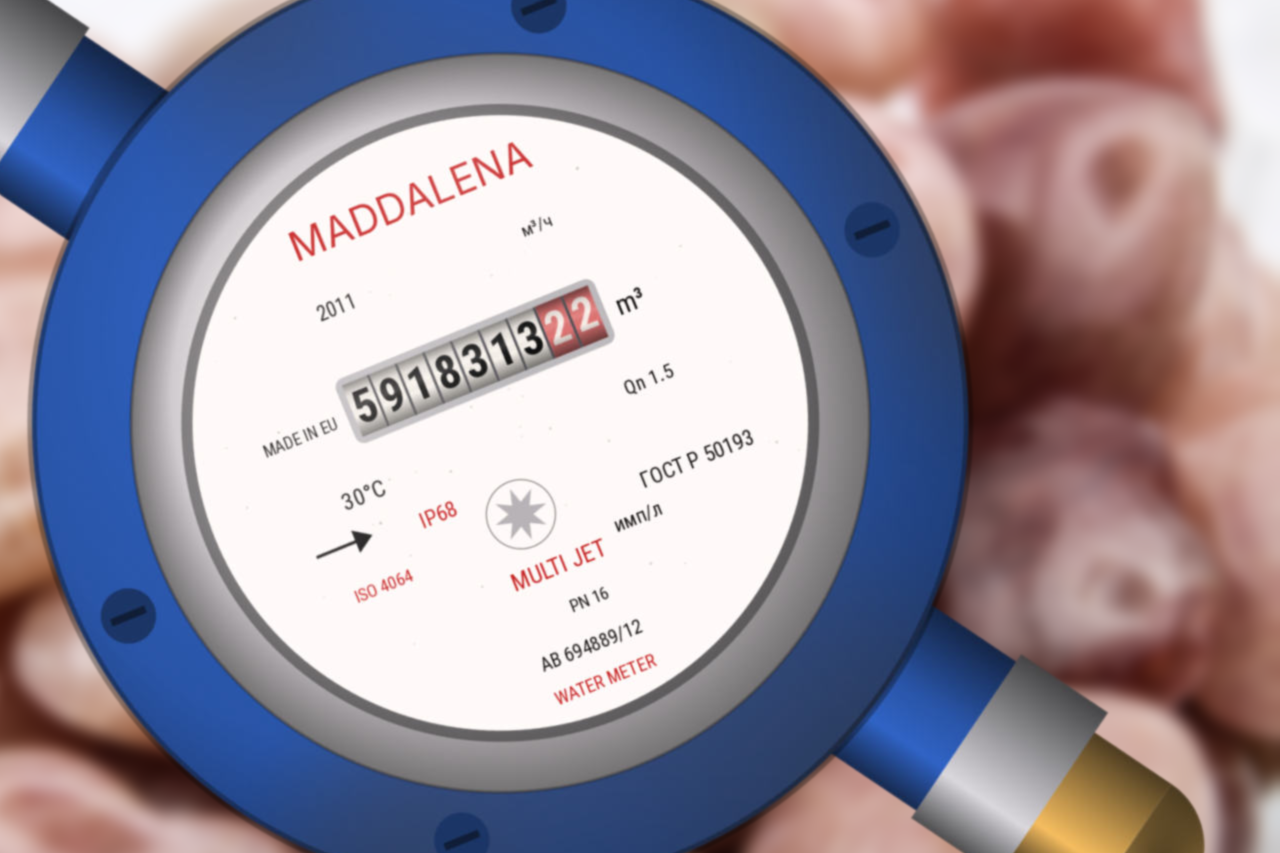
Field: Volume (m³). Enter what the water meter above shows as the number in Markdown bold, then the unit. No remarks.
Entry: **5918313.22** m³
